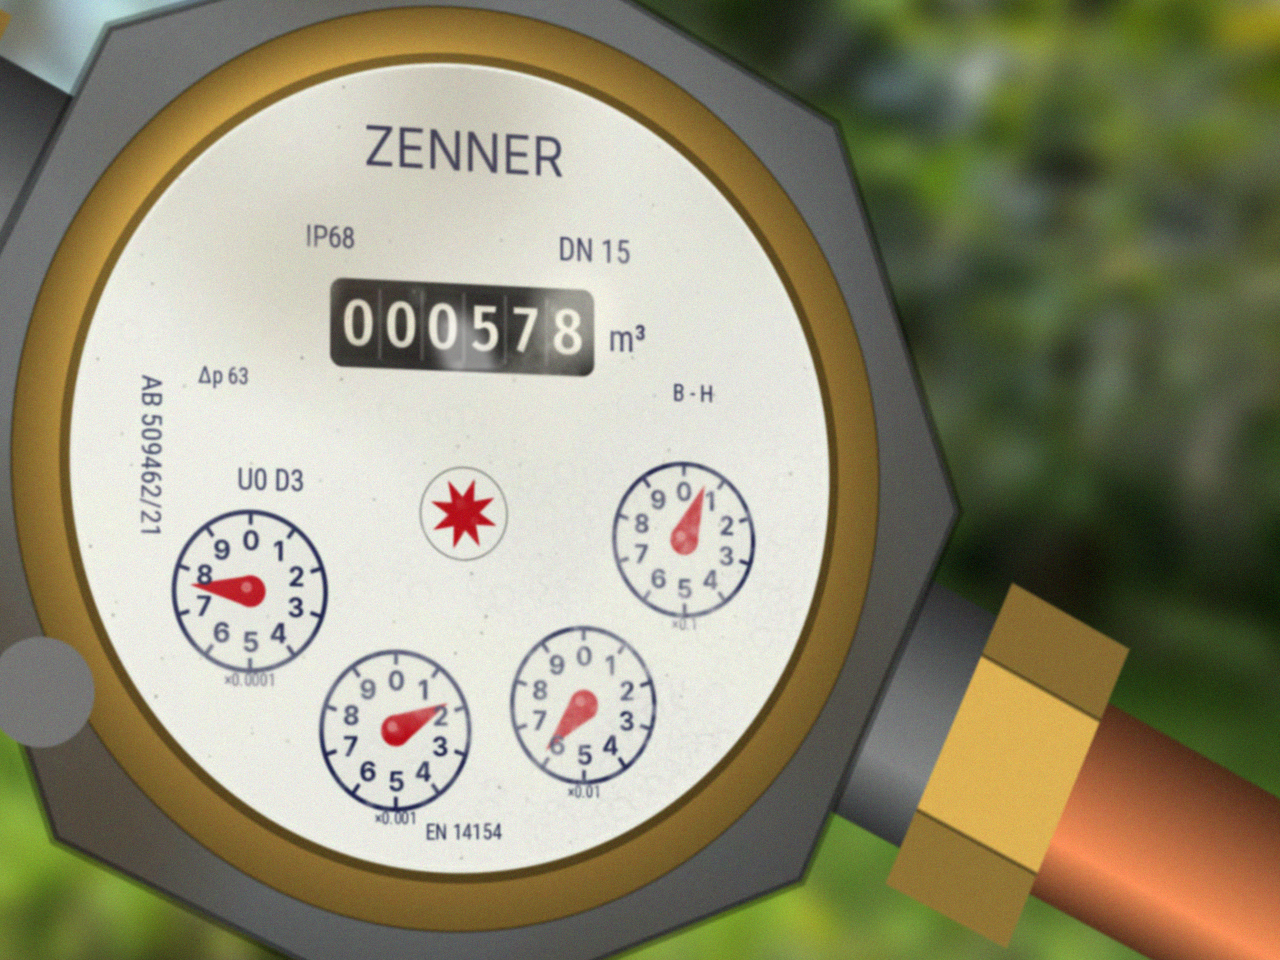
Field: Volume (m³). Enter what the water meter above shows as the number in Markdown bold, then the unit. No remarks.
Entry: **578.0617** m³
